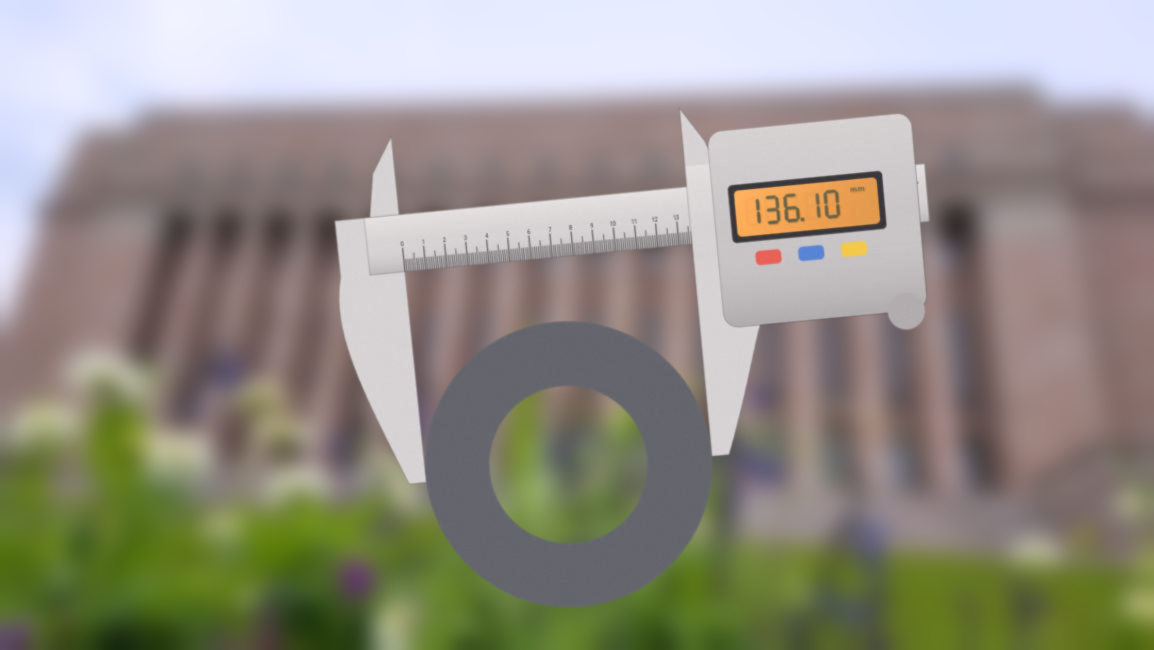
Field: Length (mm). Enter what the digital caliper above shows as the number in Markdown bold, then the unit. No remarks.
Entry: **136.10** mm
